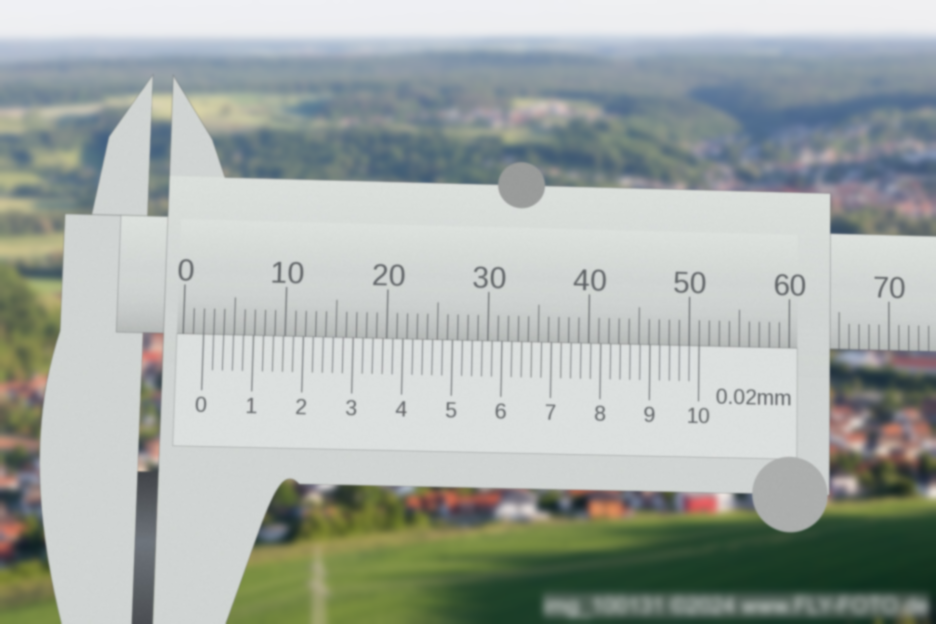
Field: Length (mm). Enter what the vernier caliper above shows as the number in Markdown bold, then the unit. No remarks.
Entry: **2.0** mm
